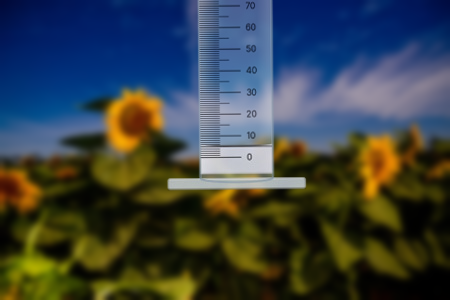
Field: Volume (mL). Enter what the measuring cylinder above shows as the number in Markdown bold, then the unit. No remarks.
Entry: **5** mL
